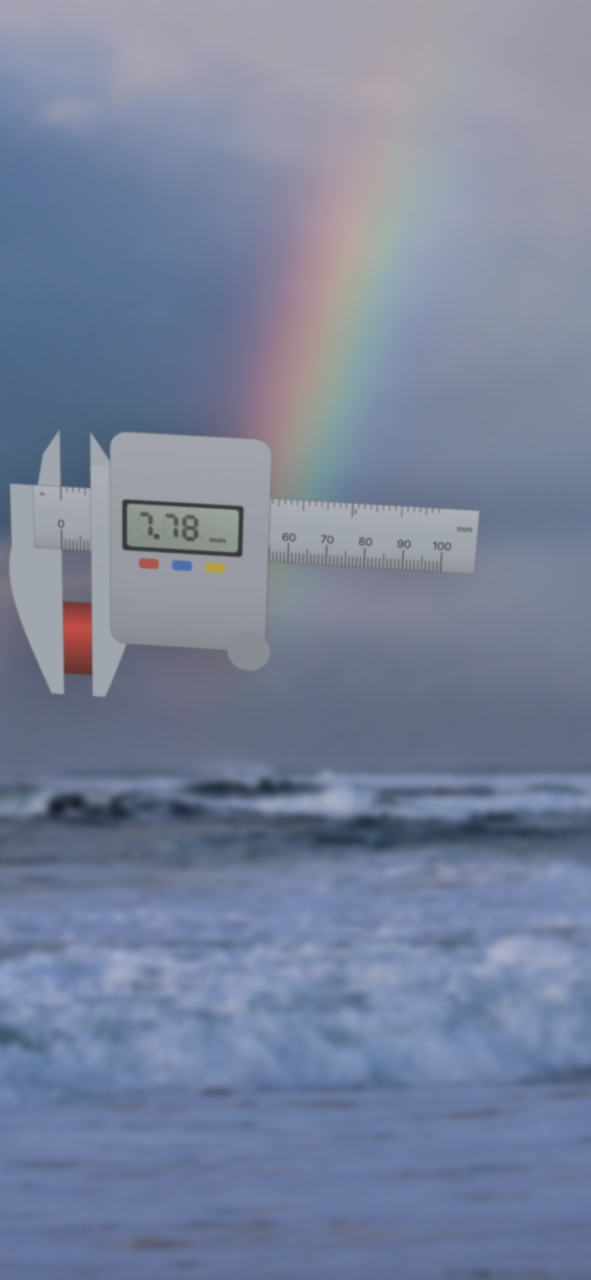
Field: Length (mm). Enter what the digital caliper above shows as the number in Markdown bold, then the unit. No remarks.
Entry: **7.78** mm
